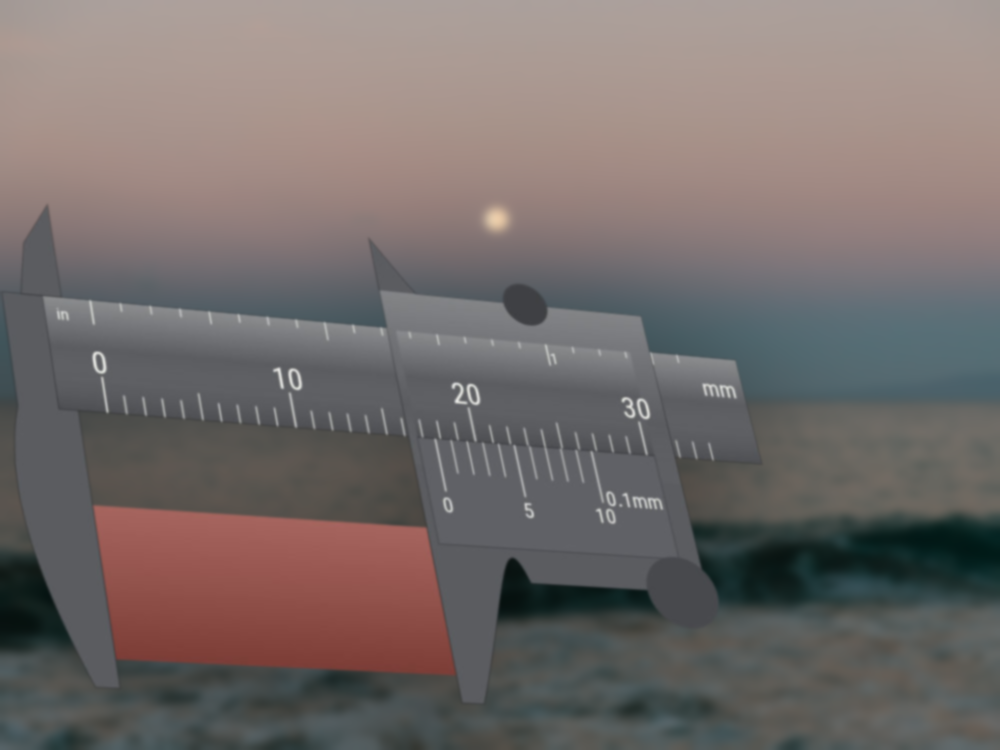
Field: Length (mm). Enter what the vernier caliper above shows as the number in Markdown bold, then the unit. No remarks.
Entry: **17.7** mm
